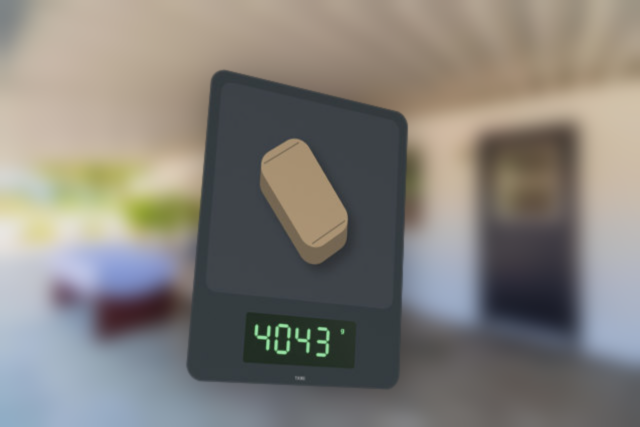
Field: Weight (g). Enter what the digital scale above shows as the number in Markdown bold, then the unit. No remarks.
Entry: **4043** g
